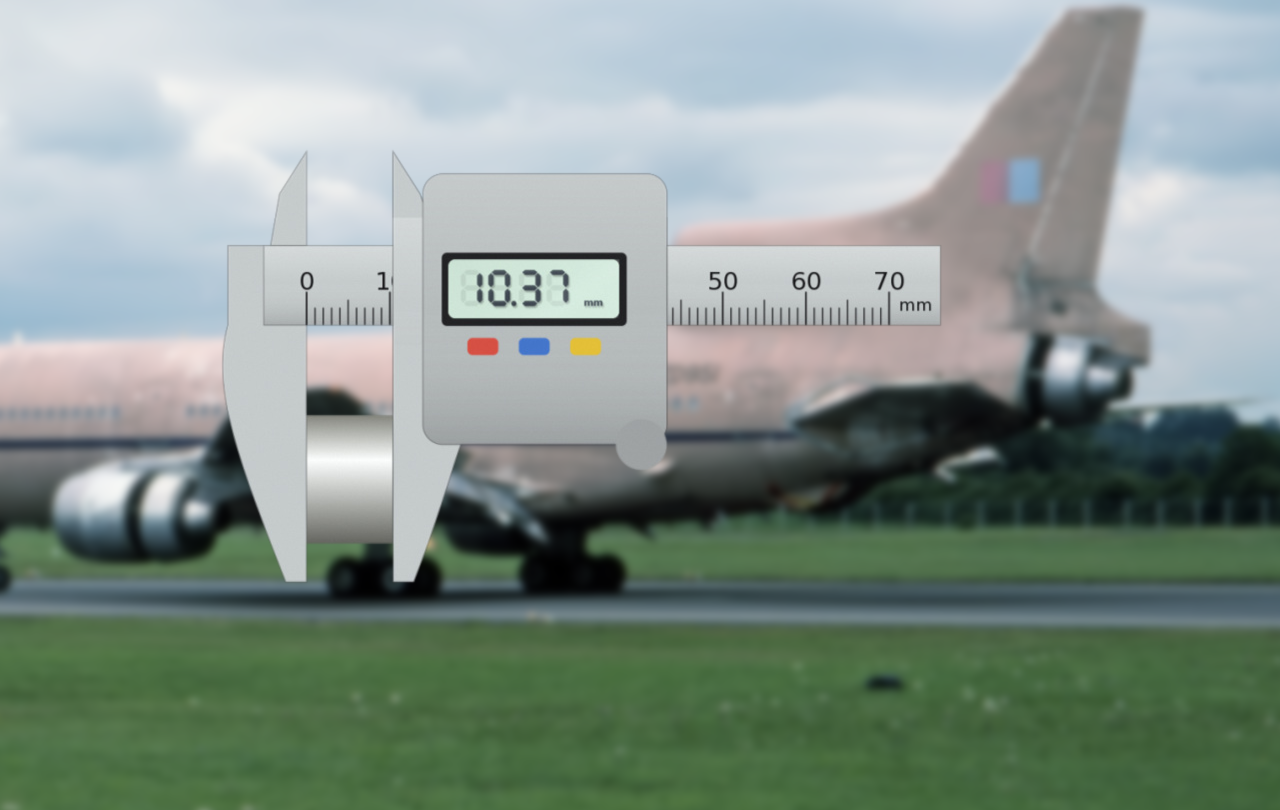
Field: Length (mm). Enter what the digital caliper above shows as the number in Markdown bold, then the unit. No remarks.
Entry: **10.37** mm
